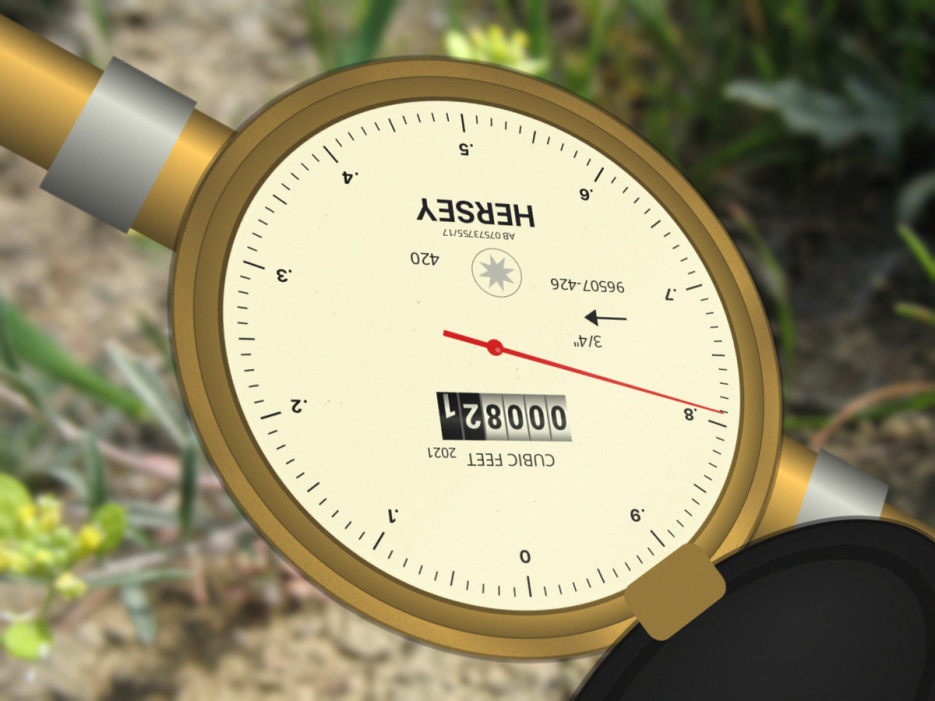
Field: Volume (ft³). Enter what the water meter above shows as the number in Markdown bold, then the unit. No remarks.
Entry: **820.79** ft³
